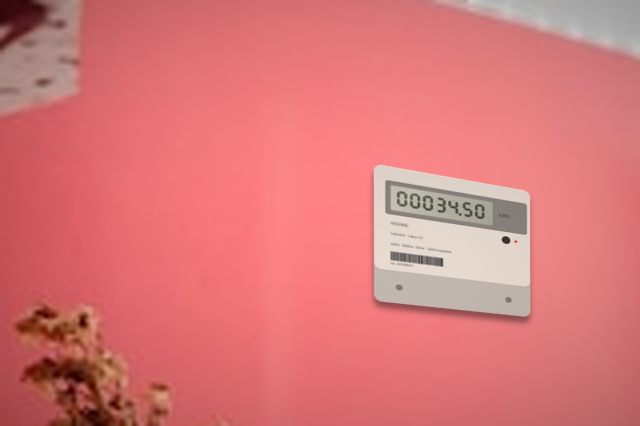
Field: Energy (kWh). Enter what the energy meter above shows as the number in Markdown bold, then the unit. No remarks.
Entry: **34.50** kWh
